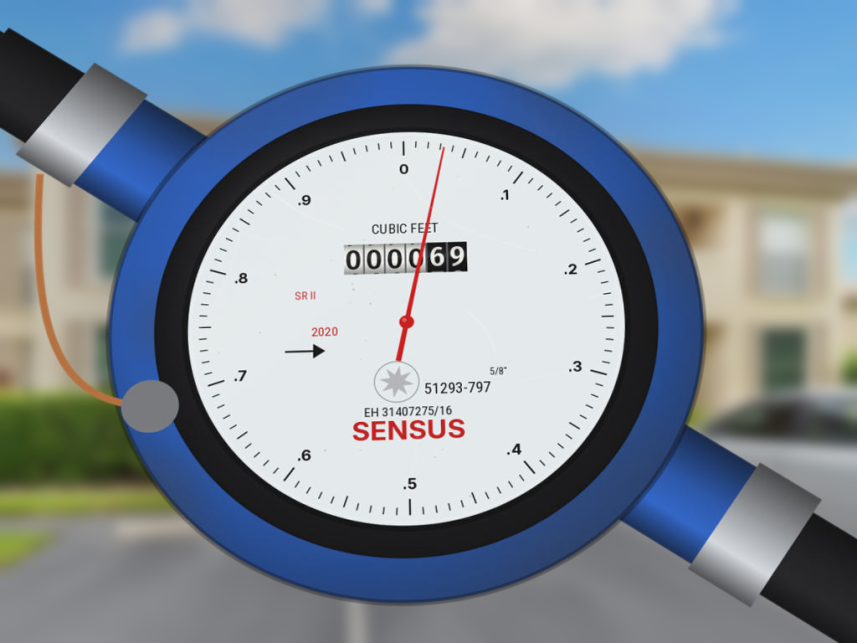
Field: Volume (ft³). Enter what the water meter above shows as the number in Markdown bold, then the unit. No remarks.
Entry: **69.03** ft³
